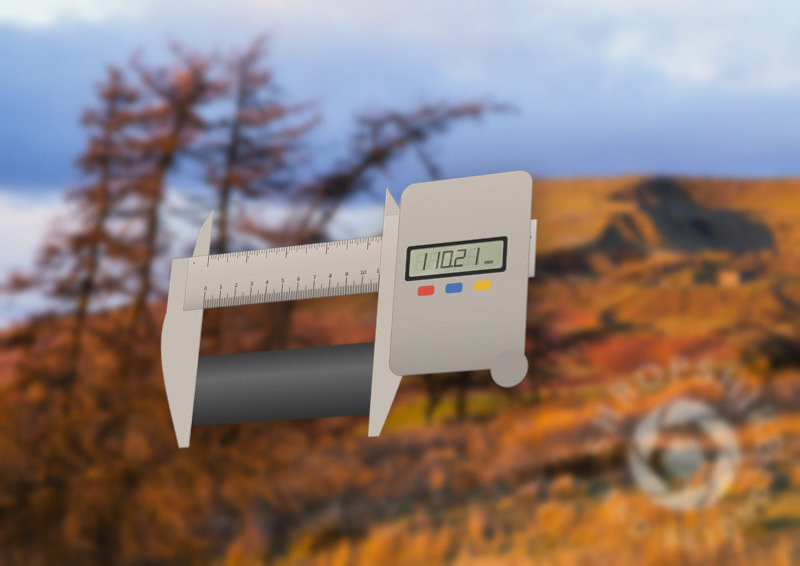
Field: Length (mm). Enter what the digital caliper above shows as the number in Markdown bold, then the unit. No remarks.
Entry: **110.21** mm
